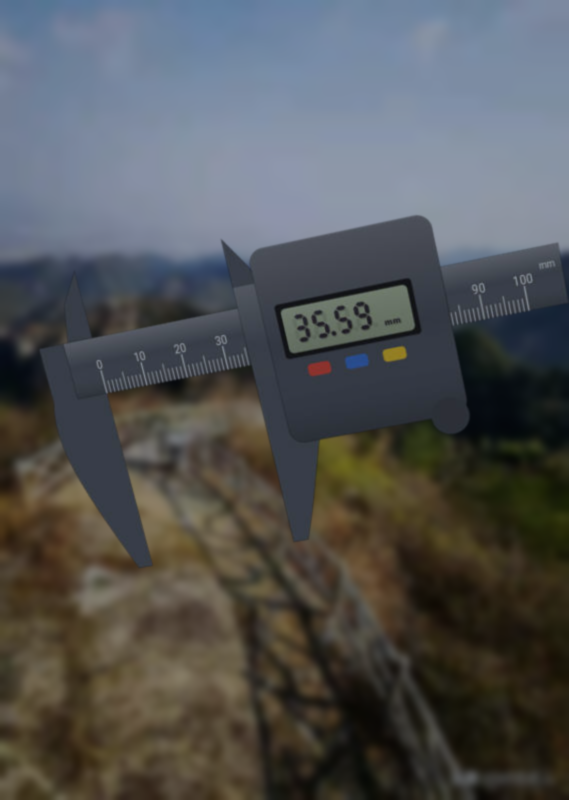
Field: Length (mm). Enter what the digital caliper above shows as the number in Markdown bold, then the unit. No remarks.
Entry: **35.59** mm
